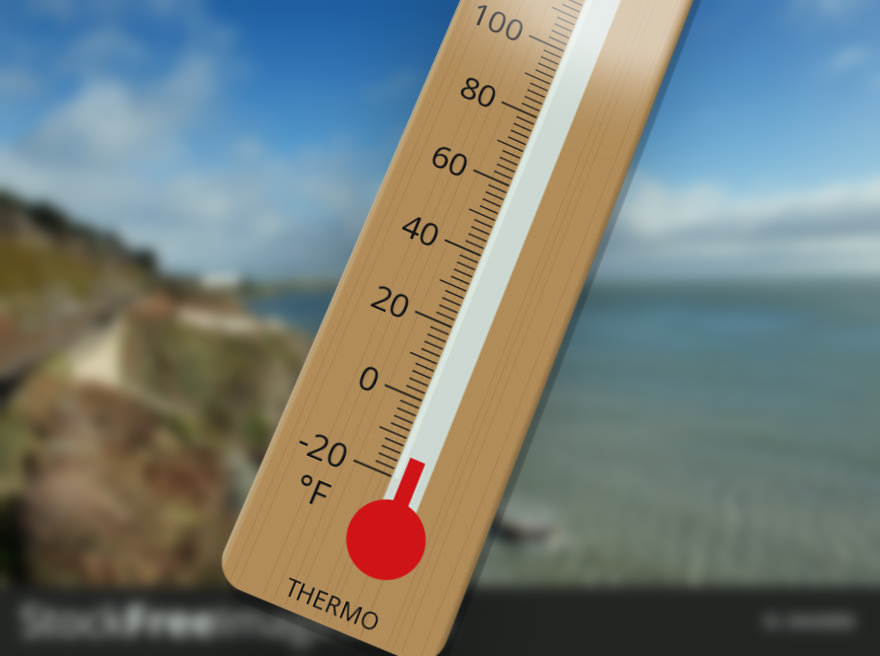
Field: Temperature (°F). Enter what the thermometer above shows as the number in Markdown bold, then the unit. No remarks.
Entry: **-14** °F
